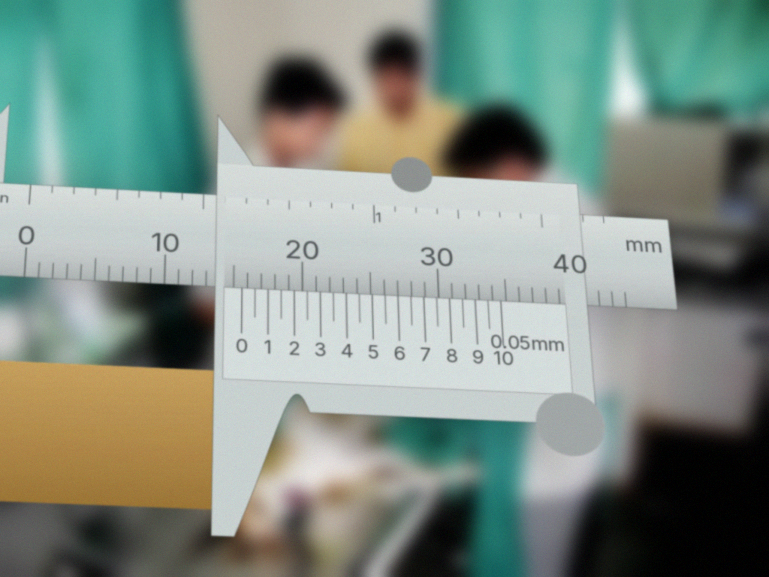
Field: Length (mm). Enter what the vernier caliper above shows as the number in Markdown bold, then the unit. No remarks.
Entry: **15.6** mm
